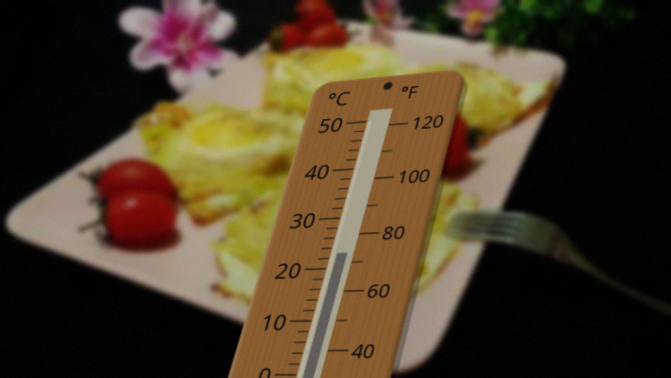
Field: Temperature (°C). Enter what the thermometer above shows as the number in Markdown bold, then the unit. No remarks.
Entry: **23** °C
